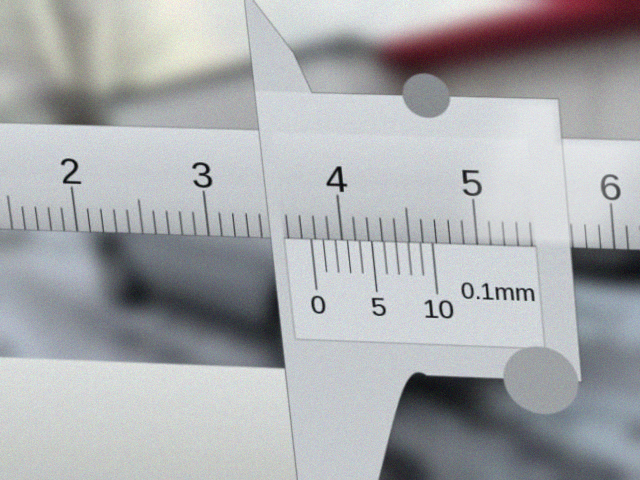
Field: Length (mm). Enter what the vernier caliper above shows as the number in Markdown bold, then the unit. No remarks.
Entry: **37.7** mm
